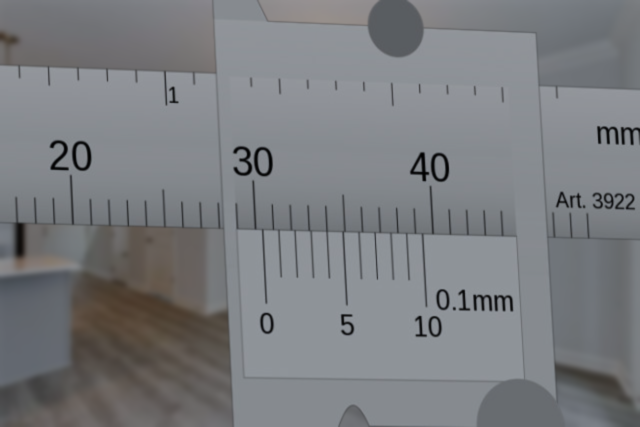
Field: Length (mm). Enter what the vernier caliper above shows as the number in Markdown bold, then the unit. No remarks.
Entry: **30.4** mm
